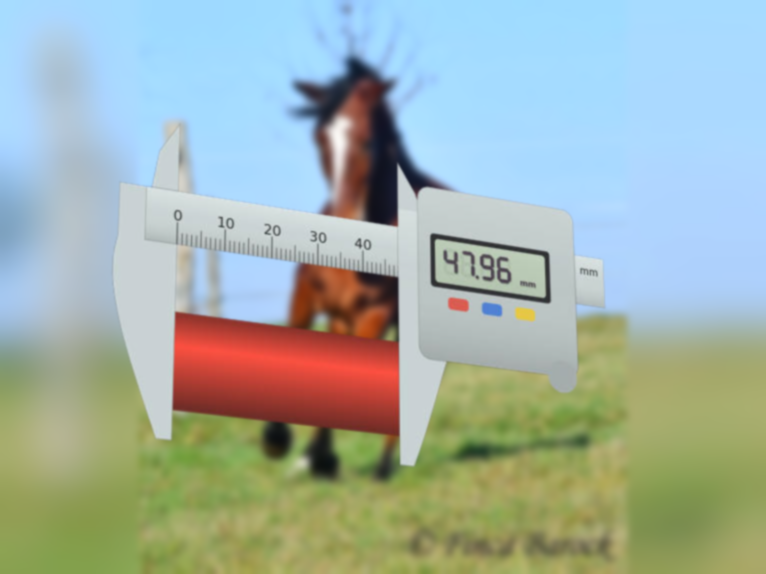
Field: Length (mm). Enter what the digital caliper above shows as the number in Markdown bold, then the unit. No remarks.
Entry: **47.96** mm
